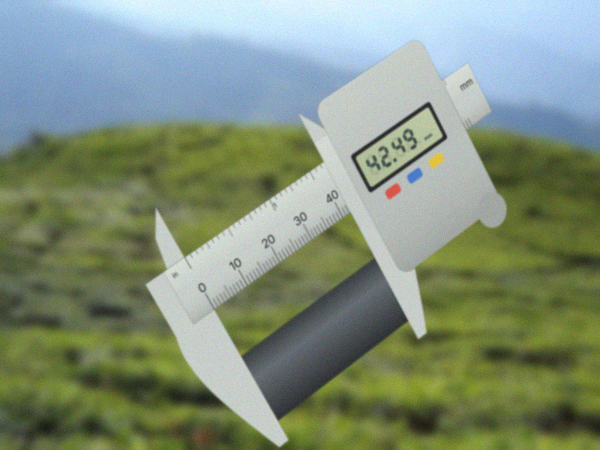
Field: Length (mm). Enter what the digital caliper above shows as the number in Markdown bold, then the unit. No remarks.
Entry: **42.49** mm
